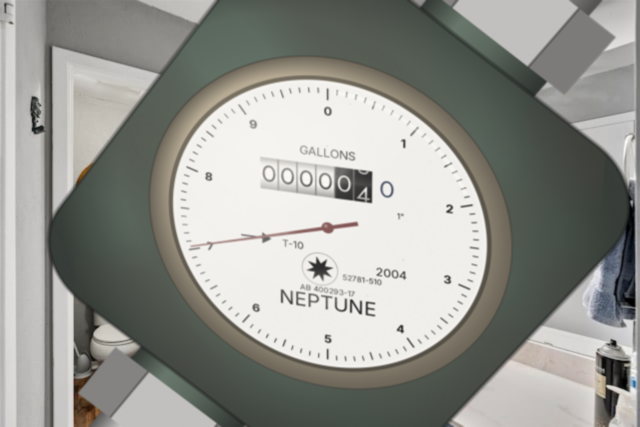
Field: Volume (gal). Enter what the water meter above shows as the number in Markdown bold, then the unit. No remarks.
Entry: **37.0** gal
